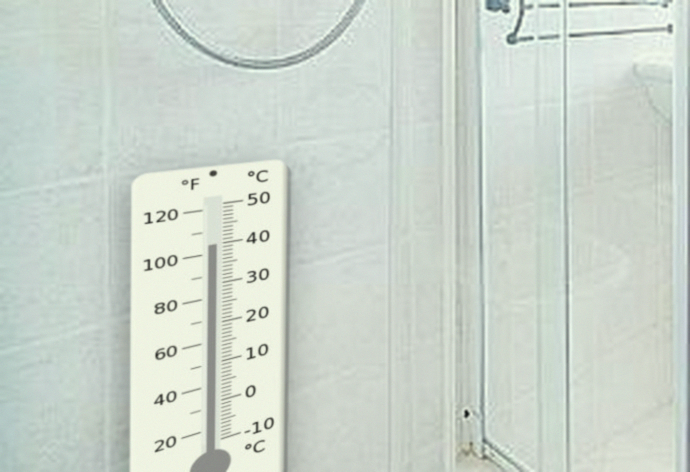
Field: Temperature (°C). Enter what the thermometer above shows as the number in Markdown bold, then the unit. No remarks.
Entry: **40** °C
